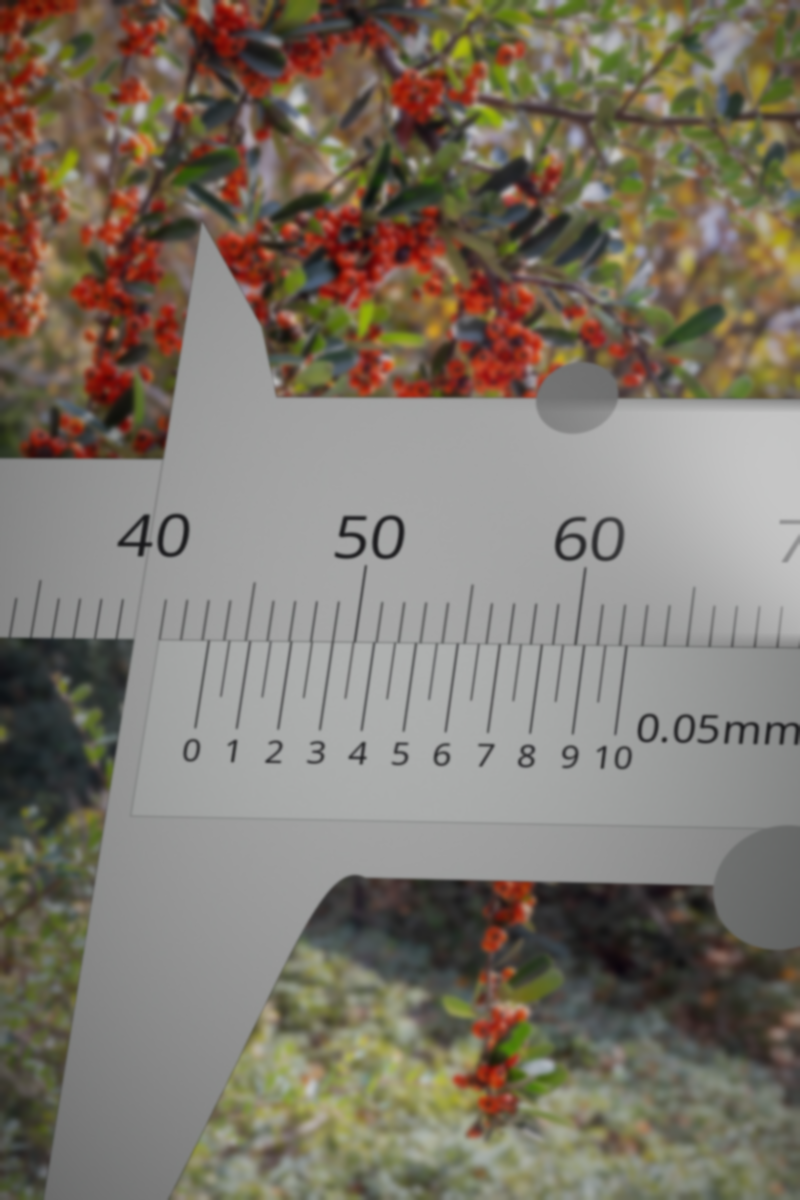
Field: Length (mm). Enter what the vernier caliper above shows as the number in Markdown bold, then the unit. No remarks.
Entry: **43.3** mm
